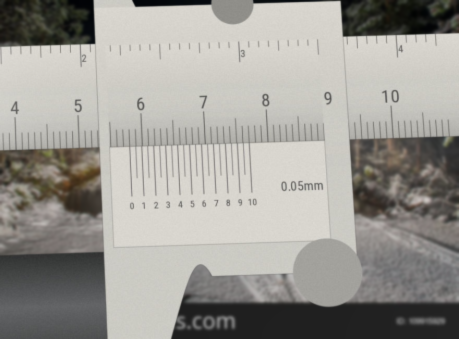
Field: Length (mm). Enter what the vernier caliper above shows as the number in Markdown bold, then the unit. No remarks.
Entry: **58.0** mm
